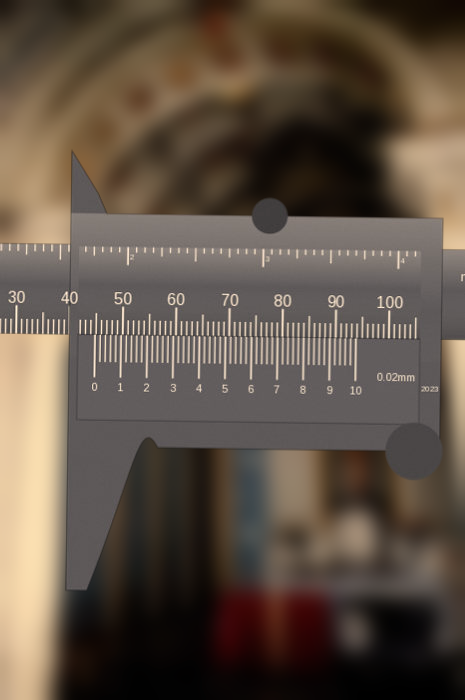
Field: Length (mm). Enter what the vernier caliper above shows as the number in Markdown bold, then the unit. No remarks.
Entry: **44.8** mm
